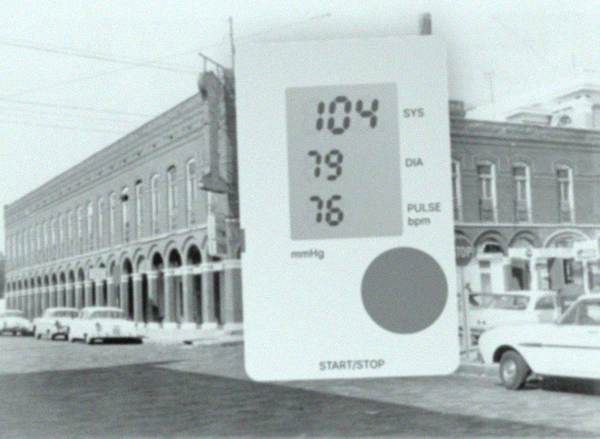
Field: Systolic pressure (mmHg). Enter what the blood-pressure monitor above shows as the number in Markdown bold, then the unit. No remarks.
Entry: **104** mmHg
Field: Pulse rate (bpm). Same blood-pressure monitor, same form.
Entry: **76** bpm
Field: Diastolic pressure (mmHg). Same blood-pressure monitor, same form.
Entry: **79** mmHg
